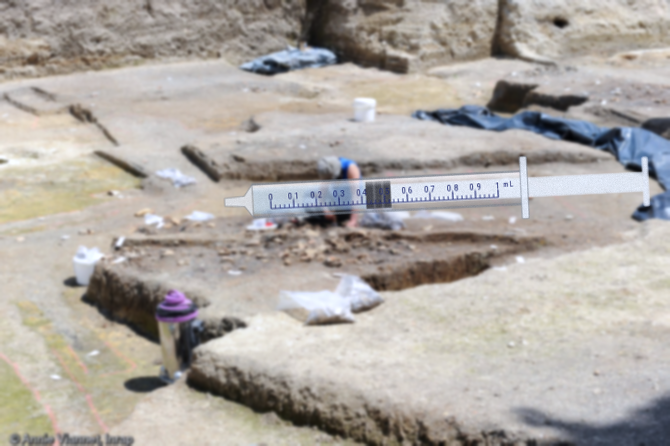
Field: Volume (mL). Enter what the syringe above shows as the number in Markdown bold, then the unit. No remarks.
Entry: **0.42** mL
